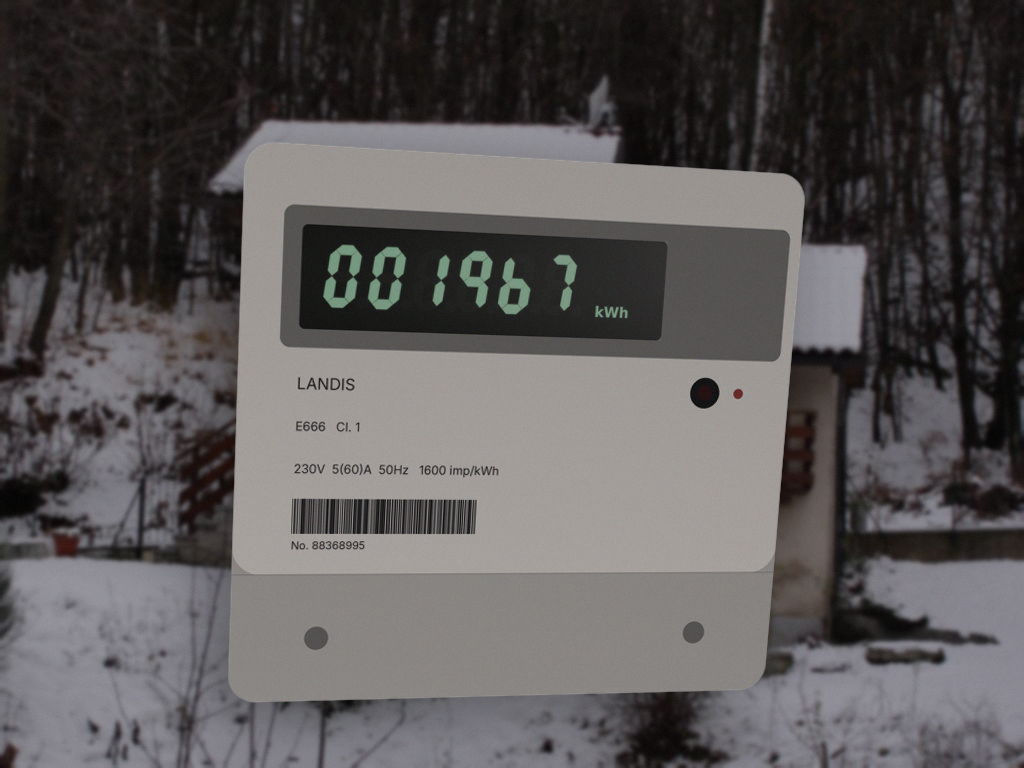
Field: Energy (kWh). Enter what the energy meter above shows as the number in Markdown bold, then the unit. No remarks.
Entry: **1967** kWh
